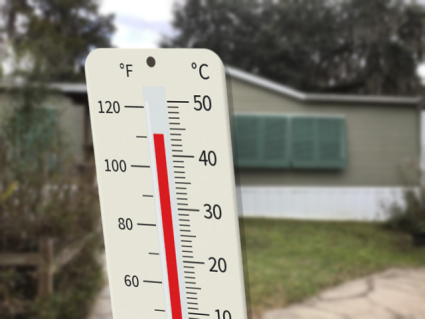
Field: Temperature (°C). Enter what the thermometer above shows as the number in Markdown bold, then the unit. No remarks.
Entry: **44** °C
